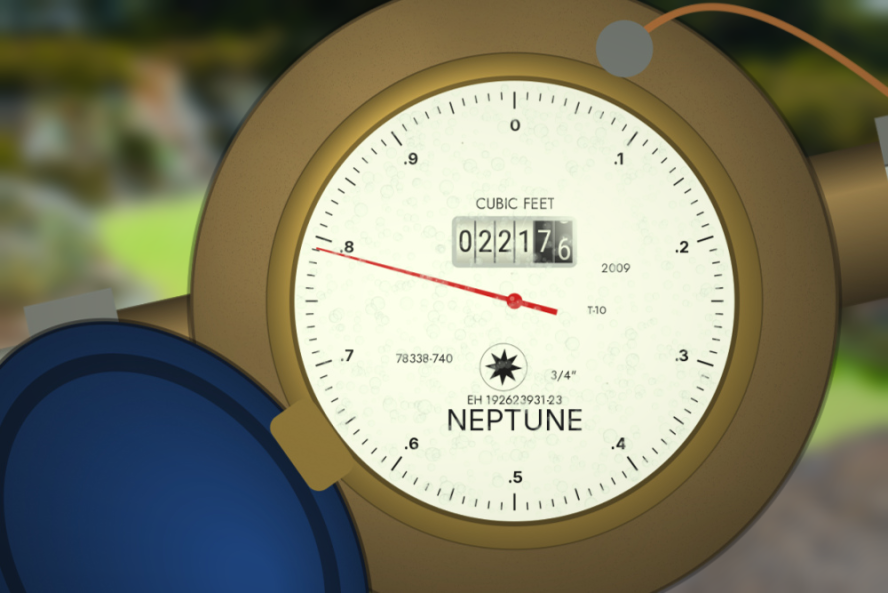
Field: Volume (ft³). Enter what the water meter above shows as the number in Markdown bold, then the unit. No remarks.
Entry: **22175.79** ft³
